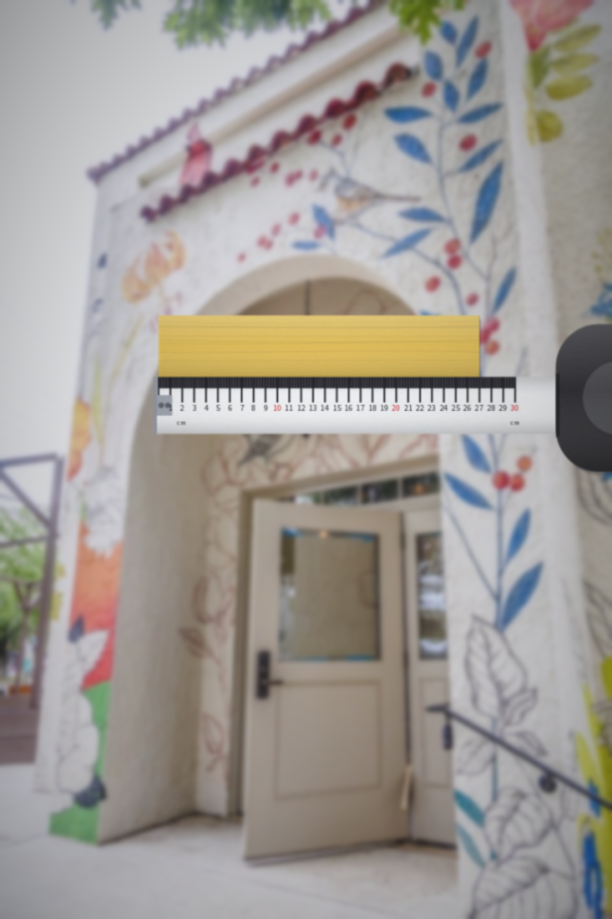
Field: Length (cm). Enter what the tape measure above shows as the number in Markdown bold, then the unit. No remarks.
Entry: **27** cm
